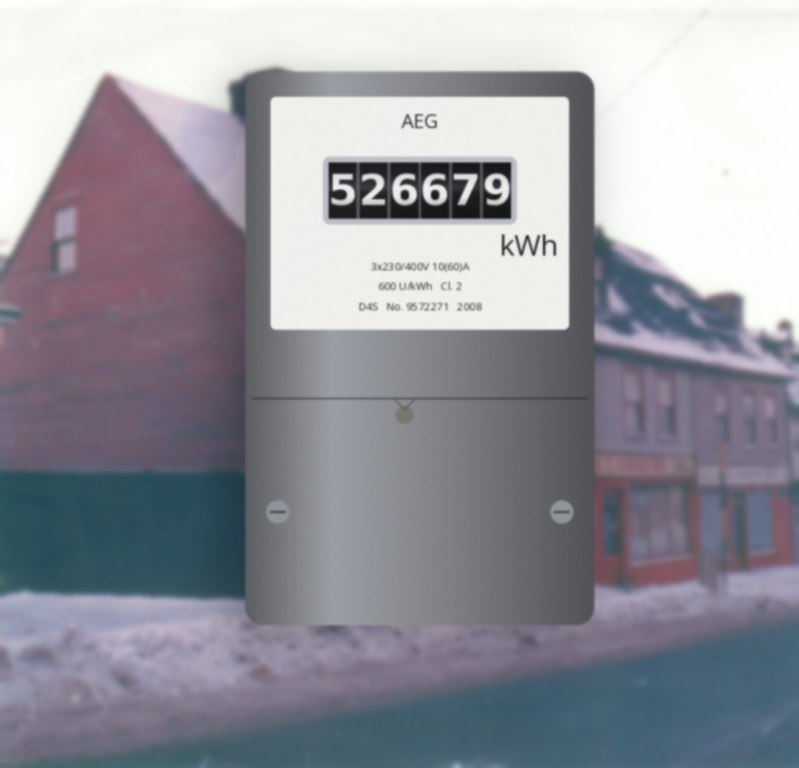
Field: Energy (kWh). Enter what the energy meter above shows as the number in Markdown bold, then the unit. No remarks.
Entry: **526679** kWh
